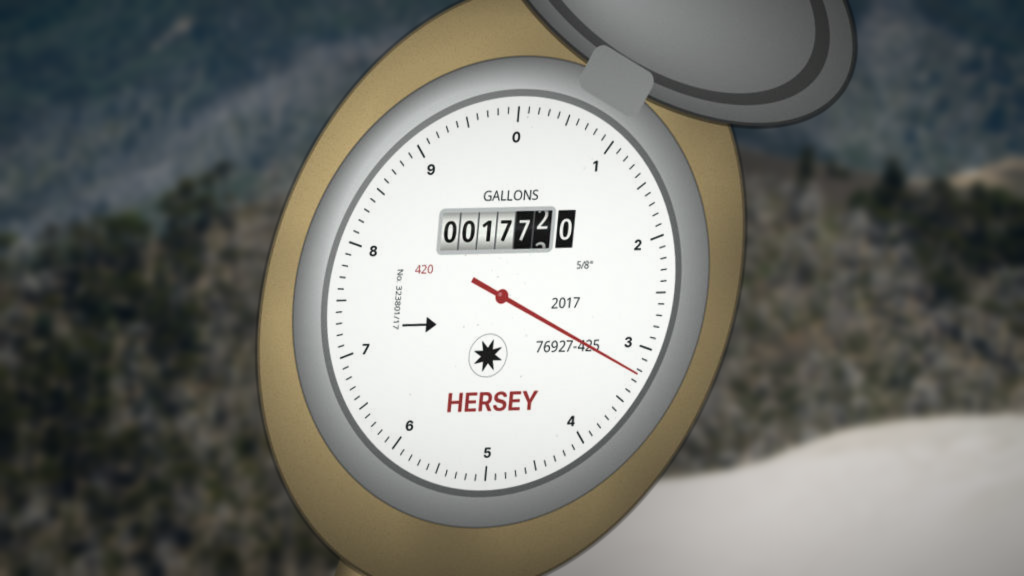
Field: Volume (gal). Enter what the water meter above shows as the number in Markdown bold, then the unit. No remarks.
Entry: **17723.2** gal
